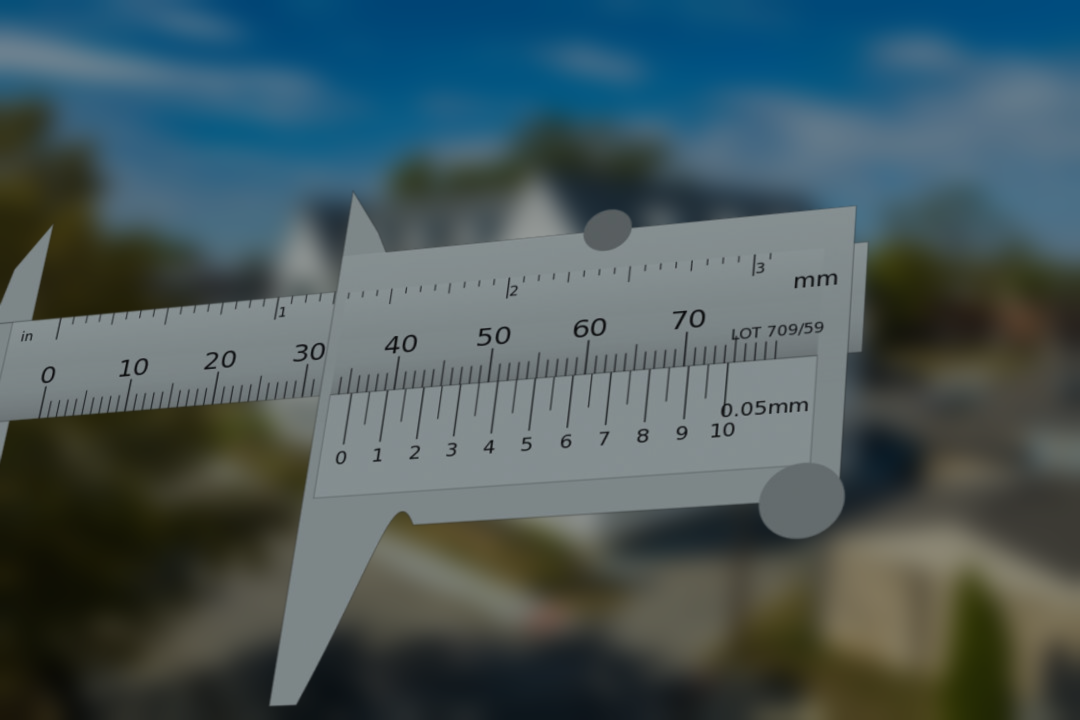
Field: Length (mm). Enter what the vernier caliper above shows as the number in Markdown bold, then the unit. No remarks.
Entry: **35.4** mm
